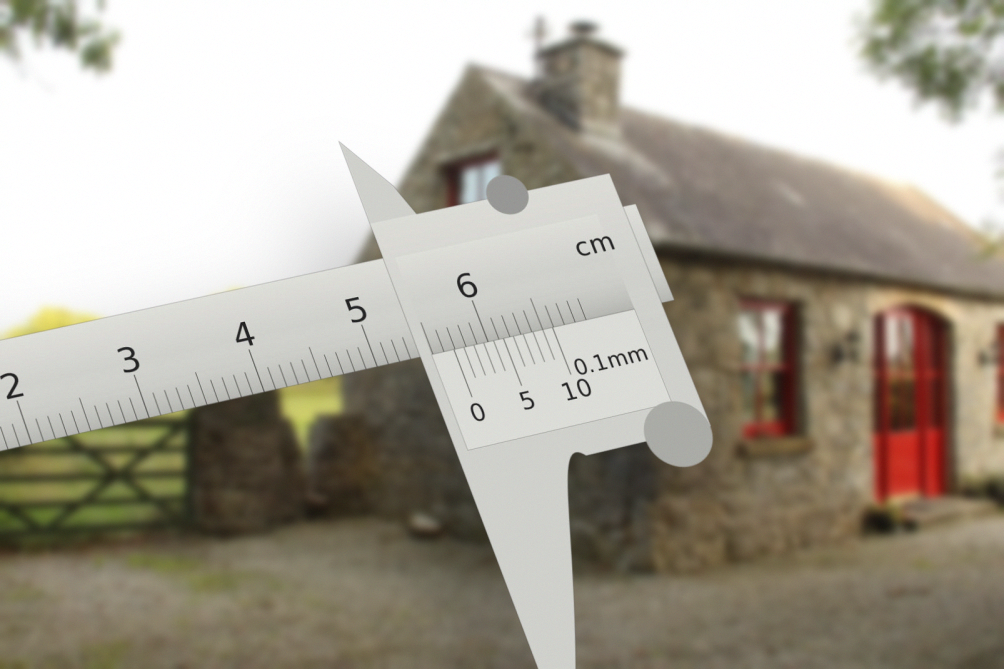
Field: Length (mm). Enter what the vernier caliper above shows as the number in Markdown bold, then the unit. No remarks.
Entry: **56.9** mm
